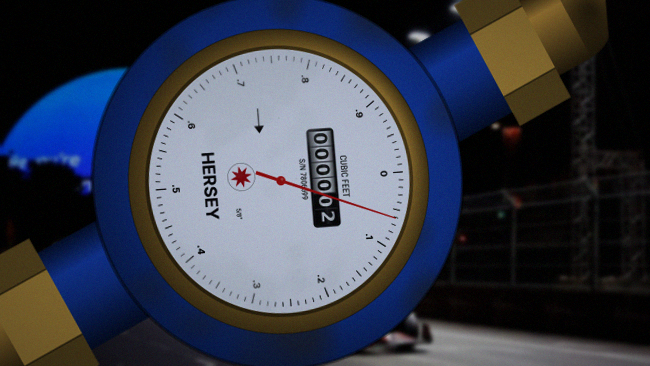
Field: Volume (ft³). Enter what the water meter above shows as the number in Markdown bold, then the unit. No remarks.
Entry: **2.06** ft³
